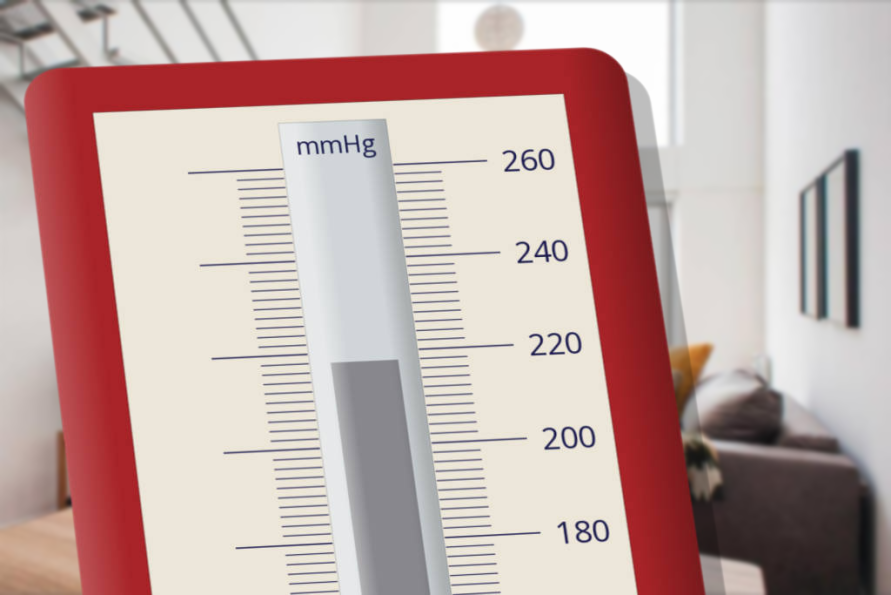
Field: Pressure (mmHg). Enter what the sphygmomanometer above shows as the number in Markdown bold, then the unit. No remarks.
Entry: **218** mmHg
